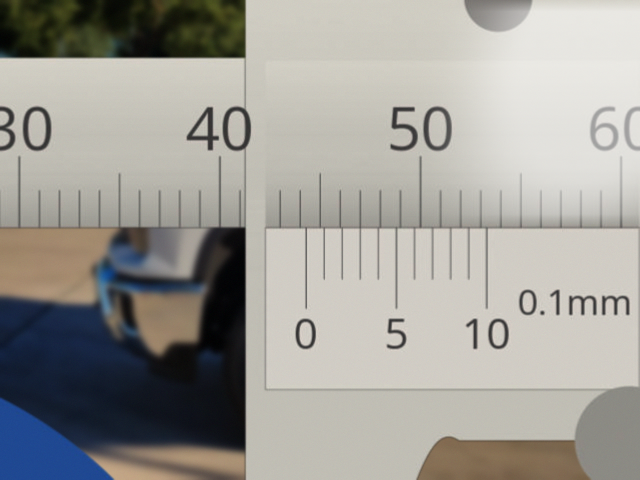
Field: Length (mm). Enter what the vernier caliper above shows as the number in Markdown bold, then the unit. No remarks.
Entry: **44.3** mm
